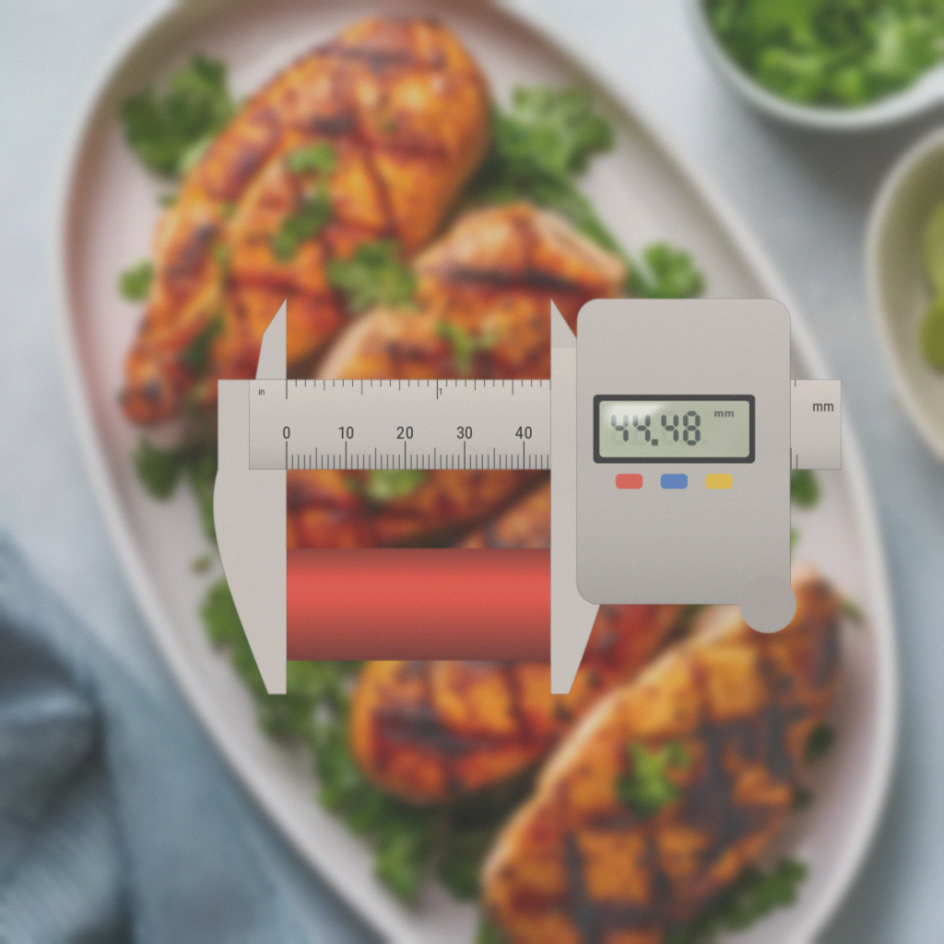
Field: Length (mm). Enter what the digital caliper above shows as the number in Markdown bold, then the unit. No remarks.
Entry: **44.48** mm
